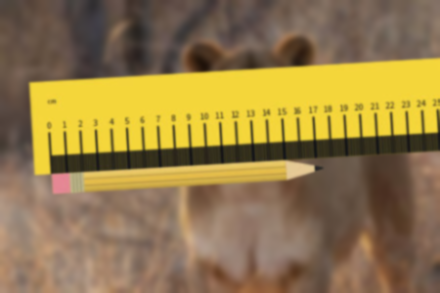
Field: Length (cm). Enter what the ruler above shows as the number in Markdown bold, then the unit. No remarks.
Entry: **17.5** cm
